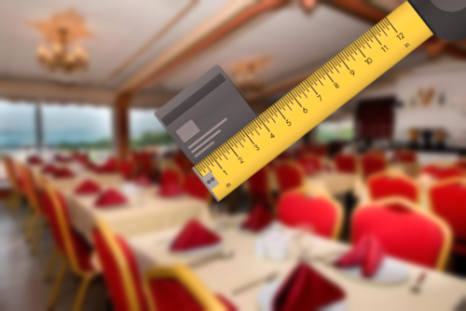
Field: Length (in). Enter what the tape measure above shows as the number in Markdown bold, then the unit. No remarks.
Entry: **4** in
